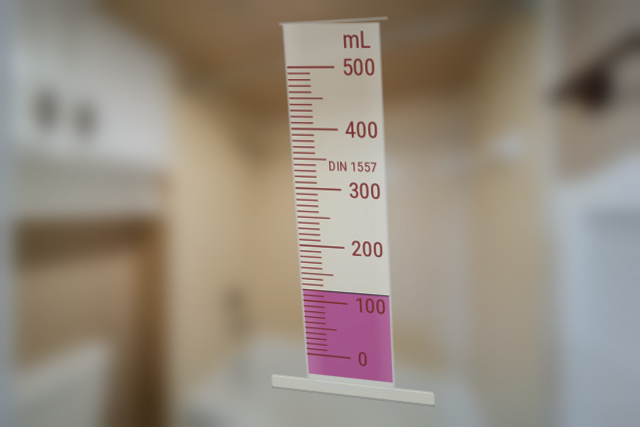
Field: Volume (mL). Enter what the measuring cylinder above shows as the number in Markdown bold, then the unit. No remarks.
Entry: **120** mL
